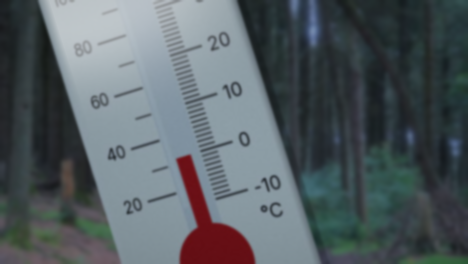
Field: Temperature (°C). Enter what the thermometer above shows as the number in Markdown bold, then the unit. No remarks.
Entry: **0** °C
